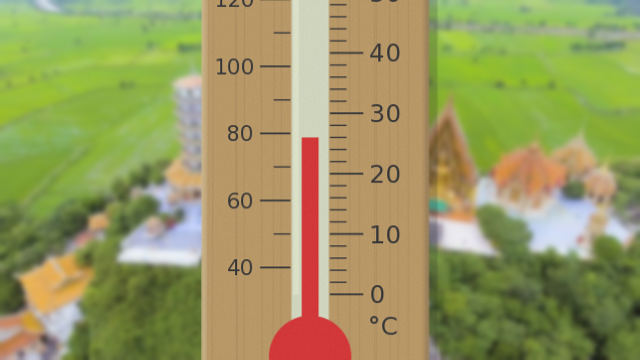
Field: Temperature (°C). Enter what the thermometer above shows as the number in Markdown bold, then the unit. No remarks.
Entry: **26** °C
